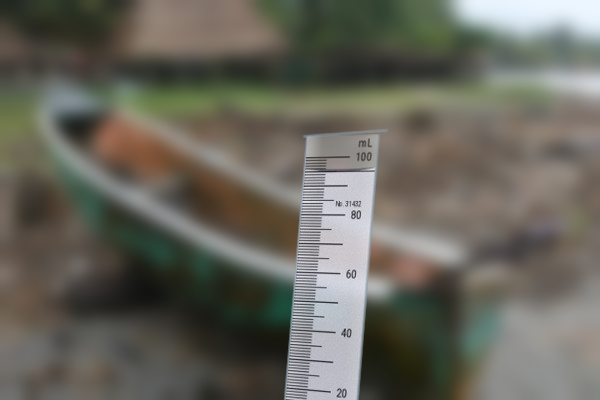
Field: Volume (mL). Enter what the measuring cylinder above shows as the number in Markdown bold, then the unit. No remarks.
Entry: **95** mL
